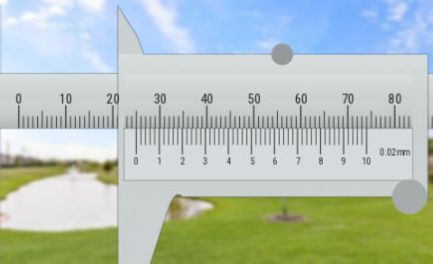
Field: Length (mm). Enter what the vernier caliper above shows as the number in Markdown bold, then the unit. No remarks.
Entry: **25.0** mm
